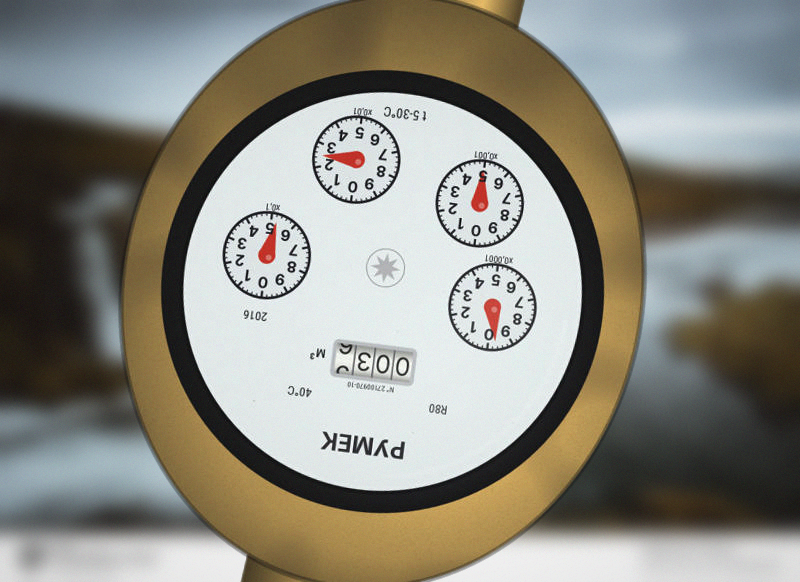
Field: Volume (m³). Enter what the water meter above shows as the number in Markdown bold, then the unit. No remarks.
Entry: **35.5249** m³
